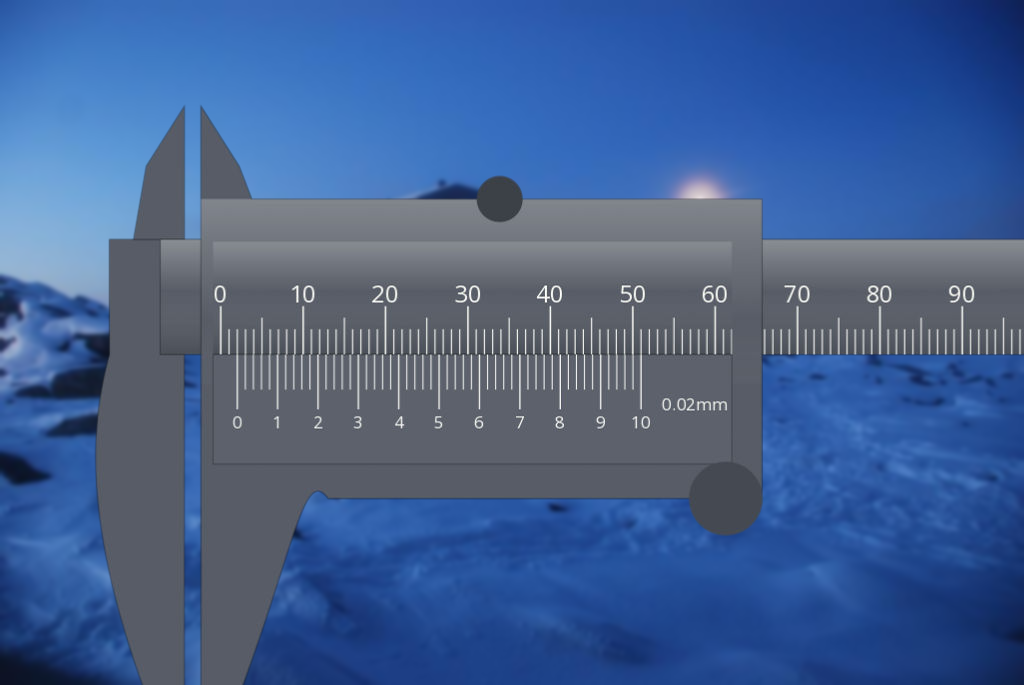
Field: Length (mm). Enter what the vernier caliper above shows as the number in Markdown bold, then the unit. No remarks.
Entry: **2.0** mm
